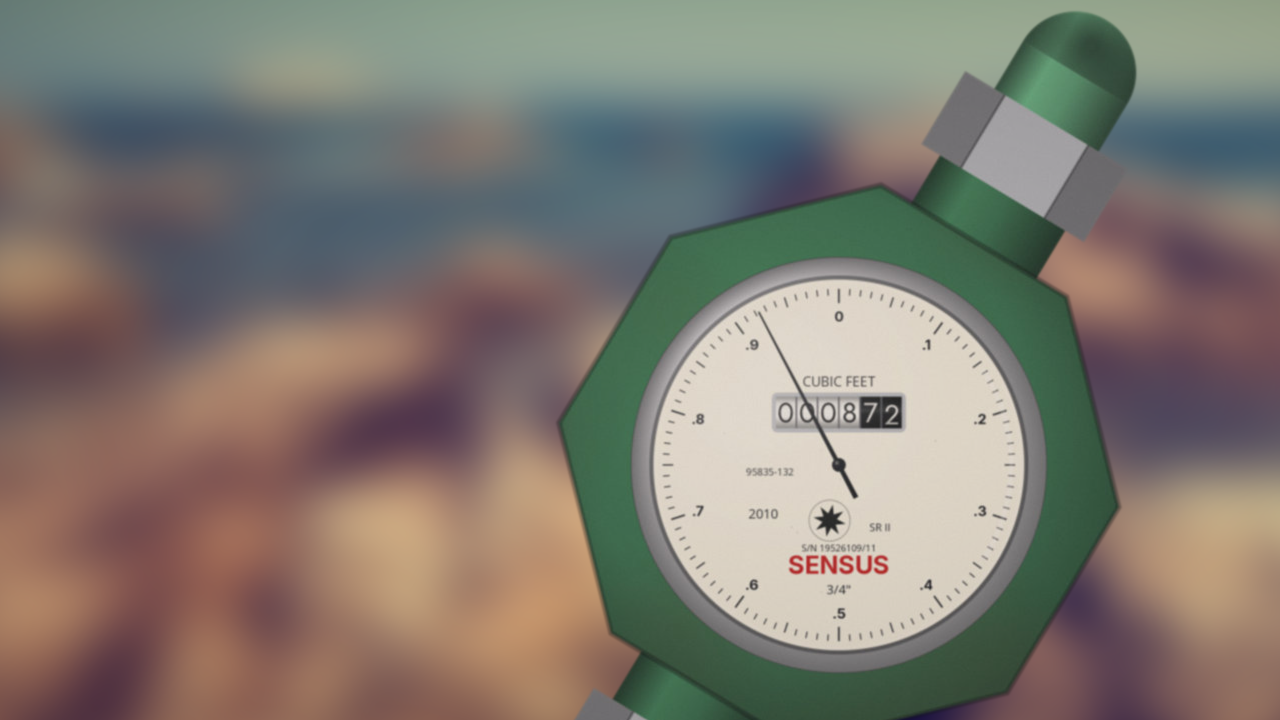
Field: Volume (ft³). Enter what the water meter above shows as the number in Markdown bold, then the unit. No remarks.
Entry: **871.92** ft³
